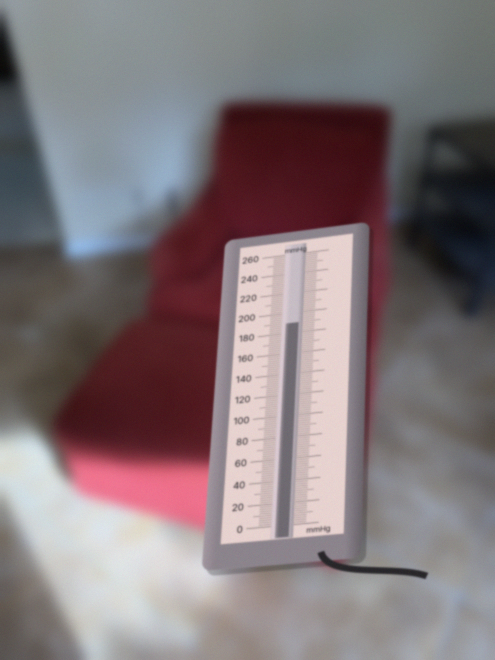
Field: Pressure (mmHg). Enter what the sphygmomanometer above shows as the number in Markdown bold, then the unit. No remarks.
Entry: **190** mmHg
